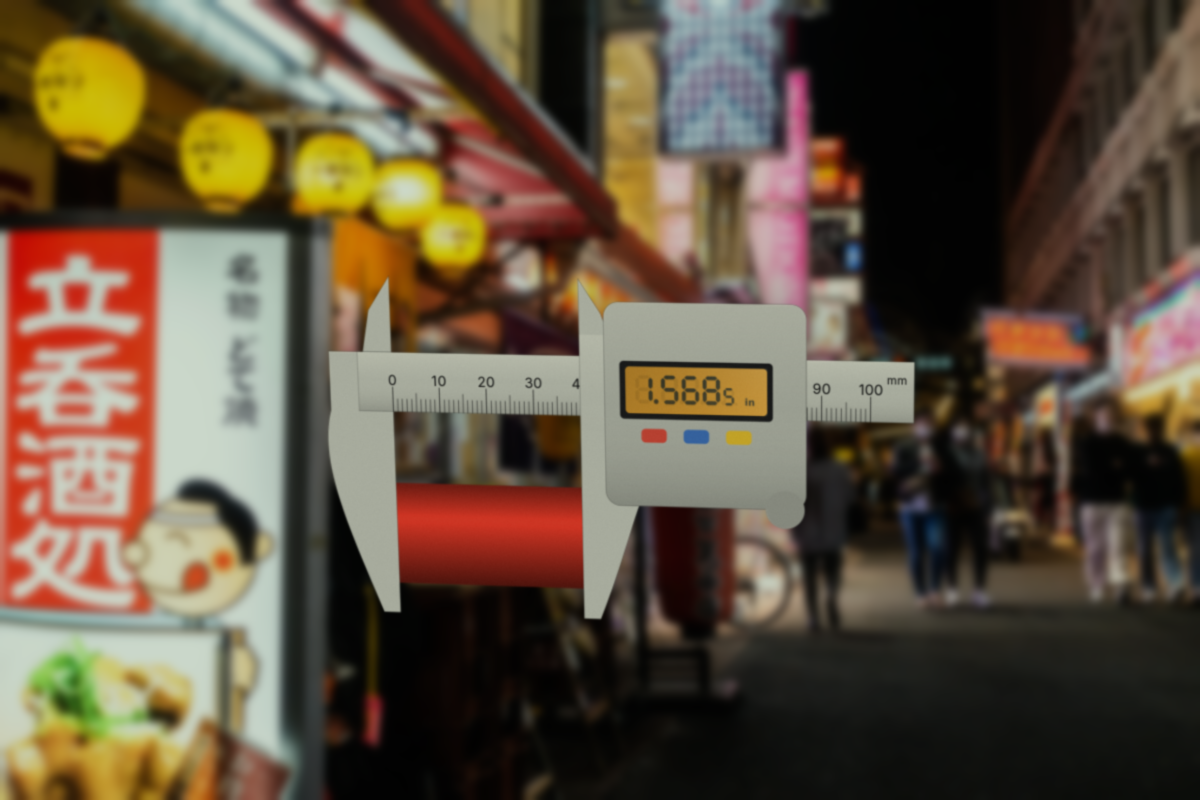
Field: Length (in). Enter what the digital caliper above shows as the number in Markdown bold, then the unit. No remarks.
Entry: **1.5685** in
